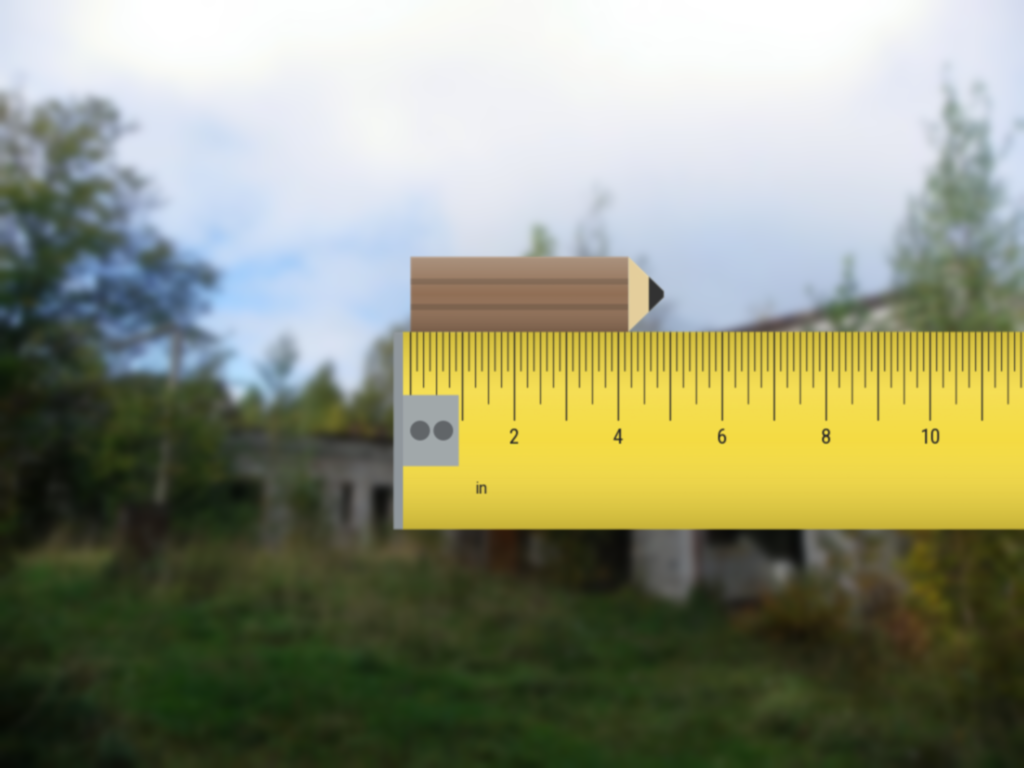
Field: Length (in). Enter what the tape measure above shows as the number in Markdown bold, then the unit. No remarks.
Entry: **4.875** in
